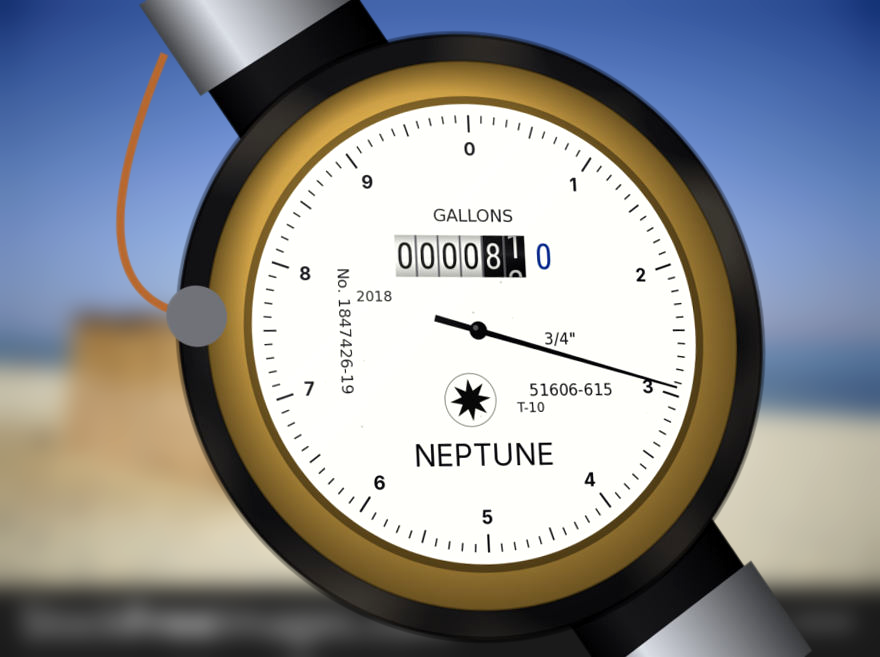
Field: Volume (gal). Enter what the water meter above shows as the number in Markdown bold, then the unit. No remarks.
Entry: **812.9** gal
